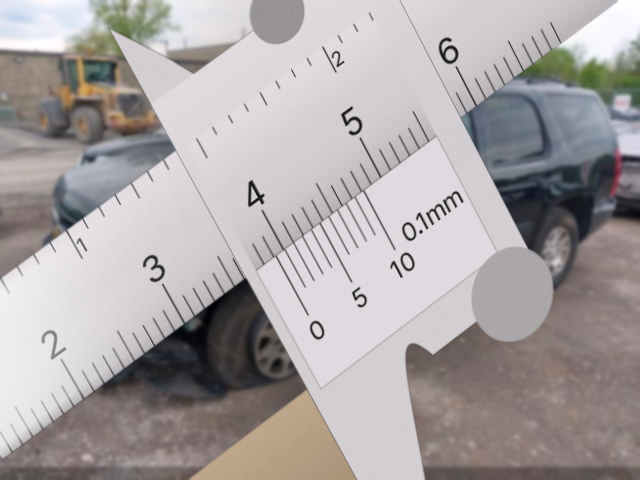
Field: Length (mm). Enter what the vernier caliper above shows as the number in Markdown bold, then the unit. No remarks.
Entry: **39.2** mm
